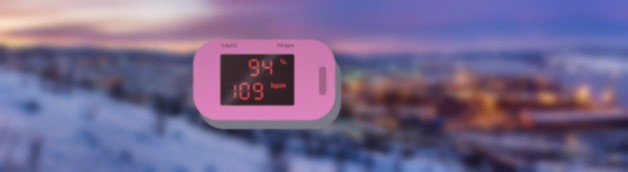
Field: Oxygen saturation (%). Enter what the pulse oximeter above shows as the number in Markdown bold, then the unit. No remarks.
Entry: **94** %
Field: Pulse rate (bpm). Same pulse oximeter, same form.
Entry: **109** bpm
